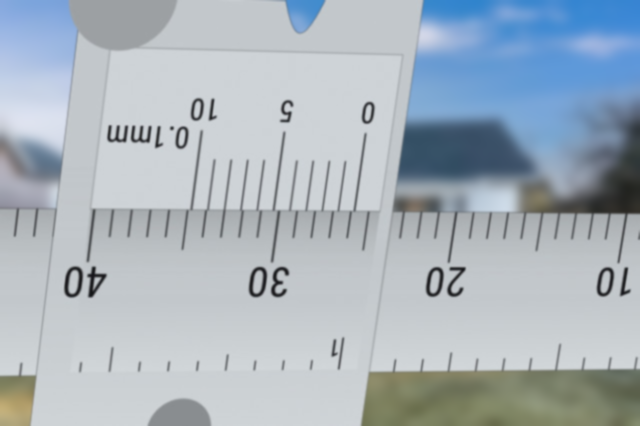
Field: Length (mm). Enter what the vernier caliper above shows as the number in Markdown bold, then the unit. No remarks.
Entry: **25.8** mm
